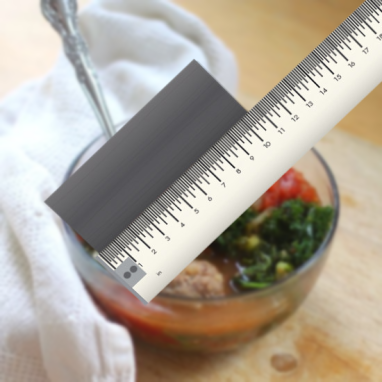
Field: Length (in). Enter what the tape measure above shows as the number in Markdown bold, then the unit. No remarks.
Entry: **10.5** in
